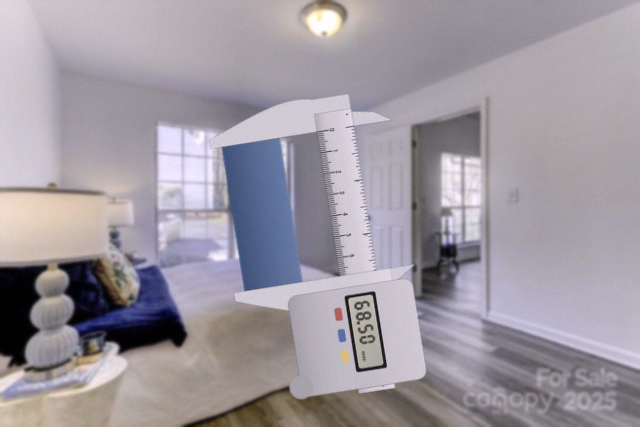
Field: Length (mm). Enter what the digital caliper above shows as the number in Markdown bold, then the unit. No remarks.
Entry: **68.50** mm
